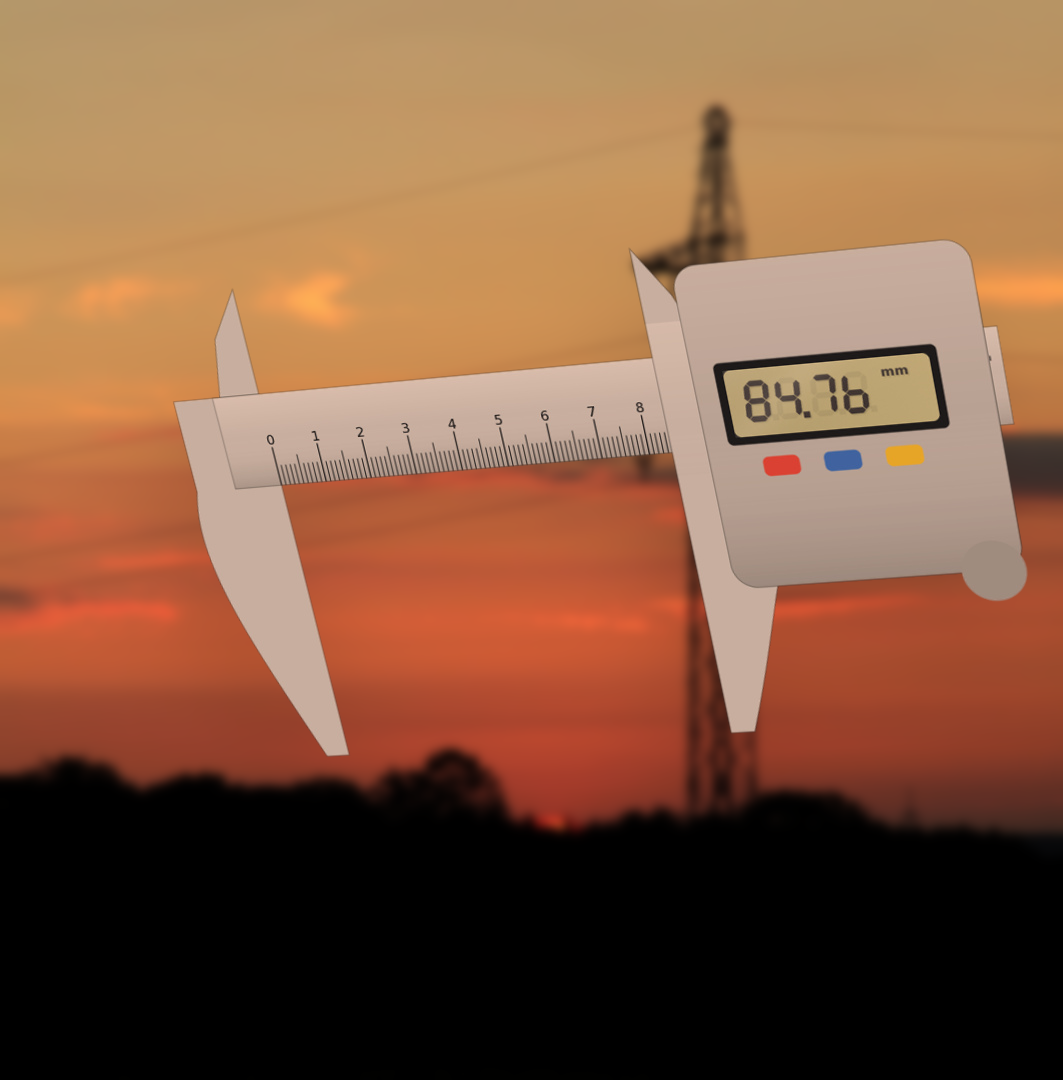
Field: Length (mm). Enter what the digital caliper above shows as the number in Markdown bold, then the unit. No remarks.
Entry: **84.76** mm
